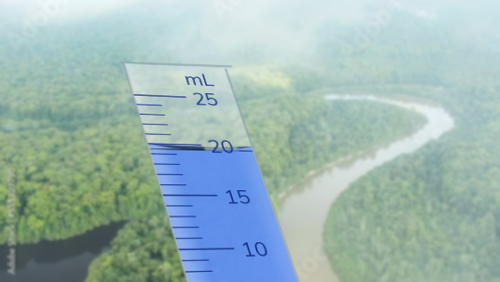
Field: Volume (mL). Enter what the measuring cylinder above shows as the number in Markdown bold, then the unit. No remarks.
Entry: **19.5** mL
